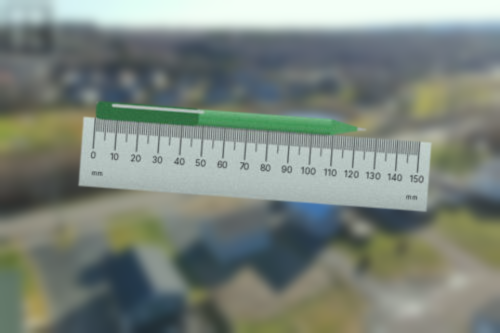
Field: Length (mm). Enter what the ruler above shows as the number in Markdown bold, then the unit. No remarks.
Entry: **125** mm
